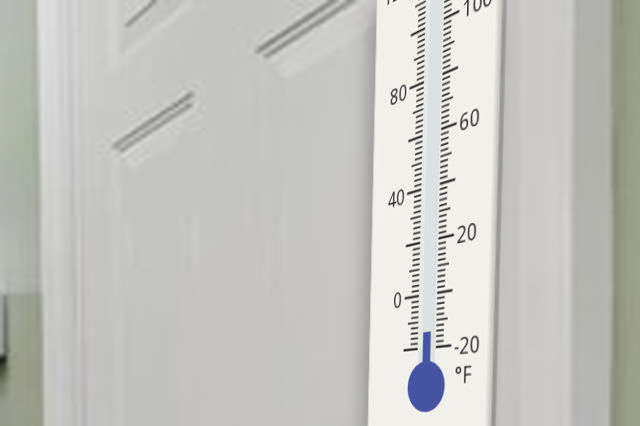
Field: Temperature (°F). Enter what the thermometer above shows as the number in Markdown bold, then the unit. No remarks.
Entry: **-14** °F
